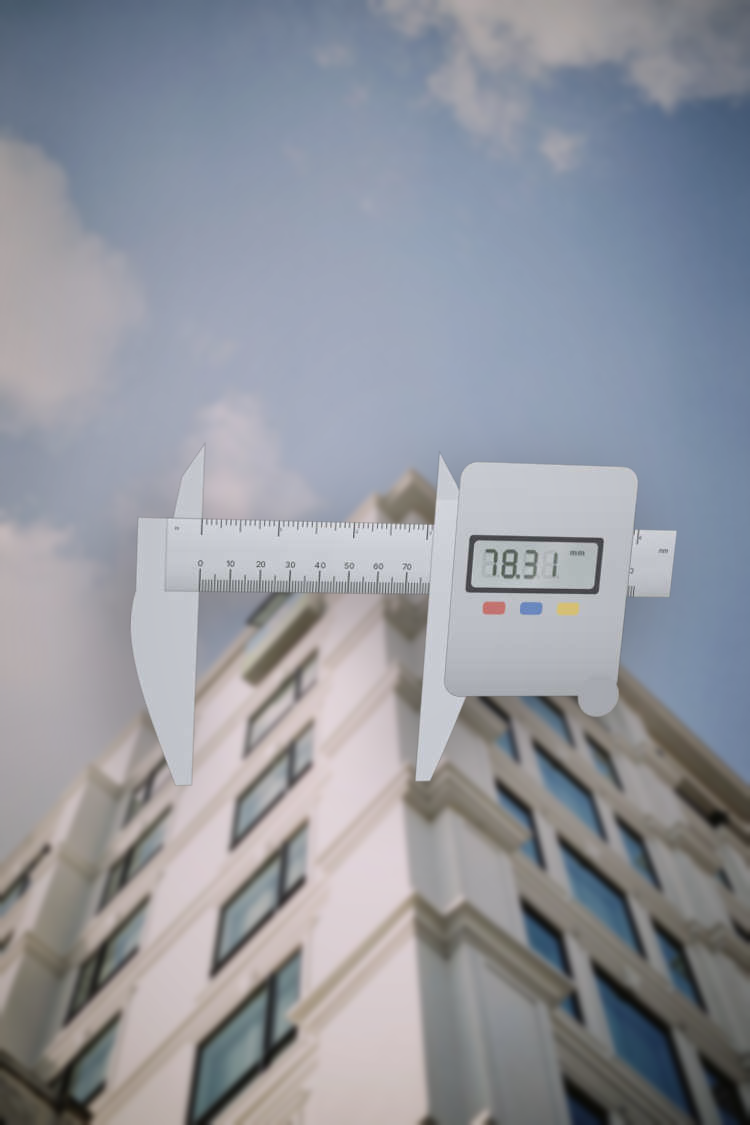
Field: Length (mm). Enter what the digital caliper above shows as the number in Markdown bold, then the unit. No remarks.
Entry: **78.31** mm
